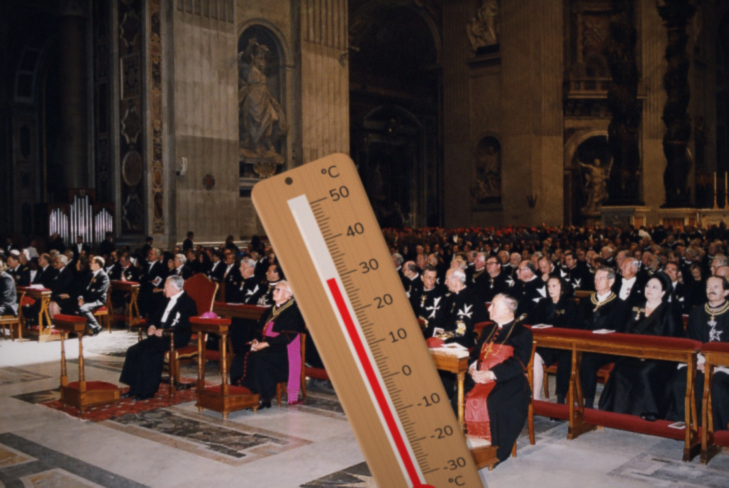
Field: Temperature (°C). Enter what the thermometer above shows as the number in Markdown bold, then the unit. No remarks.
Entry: **30** °C
